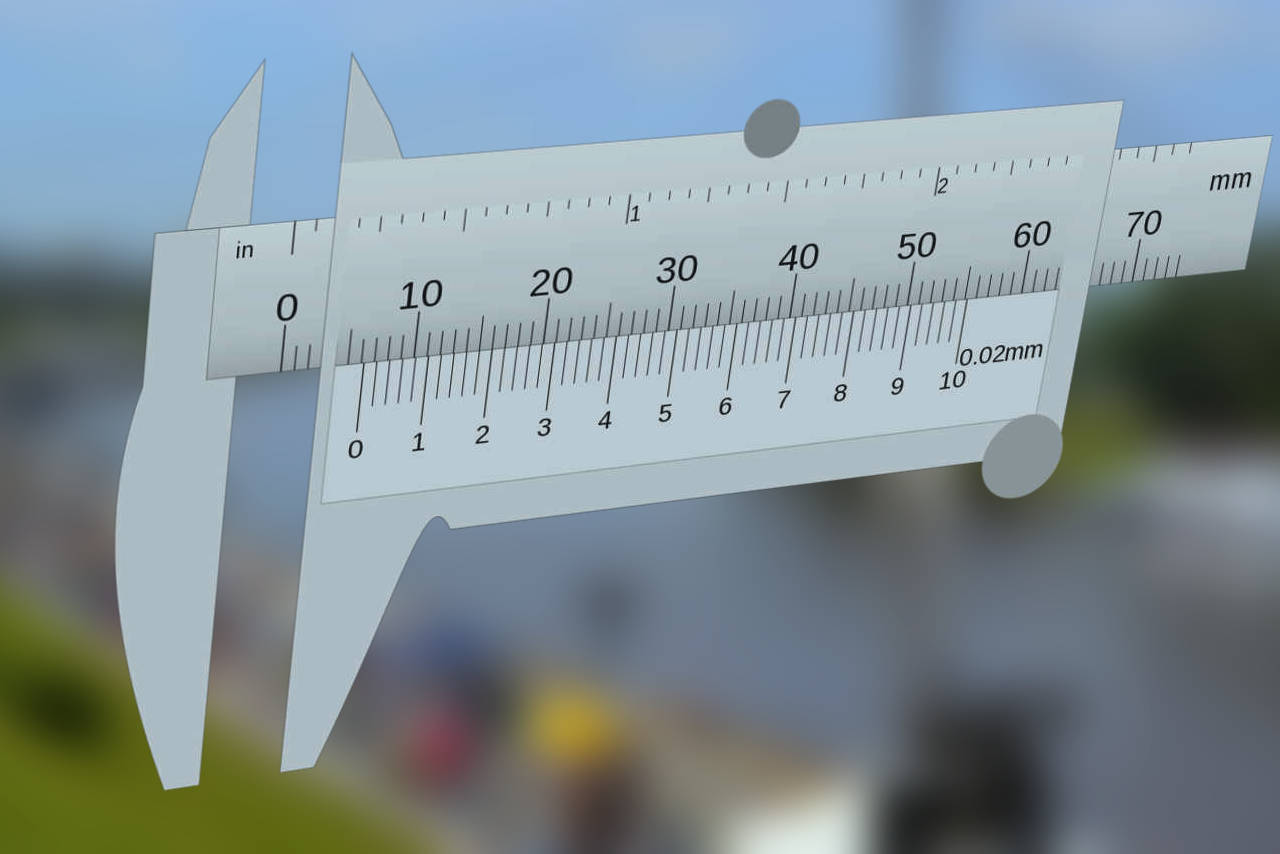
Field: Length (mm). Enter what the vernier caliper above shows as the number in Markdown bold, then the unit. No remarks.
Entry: **6.2** mm
